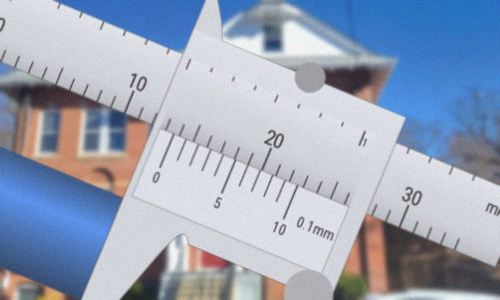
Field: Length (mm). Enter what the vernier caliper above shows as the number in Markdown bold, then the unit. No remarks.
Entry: **13.6** mm
